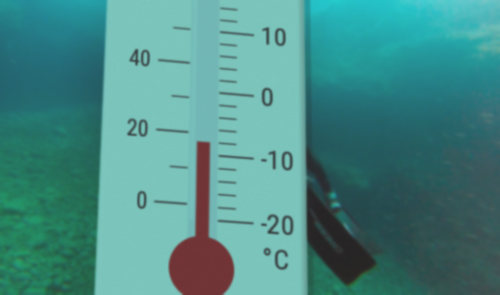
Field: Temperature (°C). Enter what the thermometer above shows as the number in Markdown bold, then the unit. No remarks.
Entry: **-8** °C
